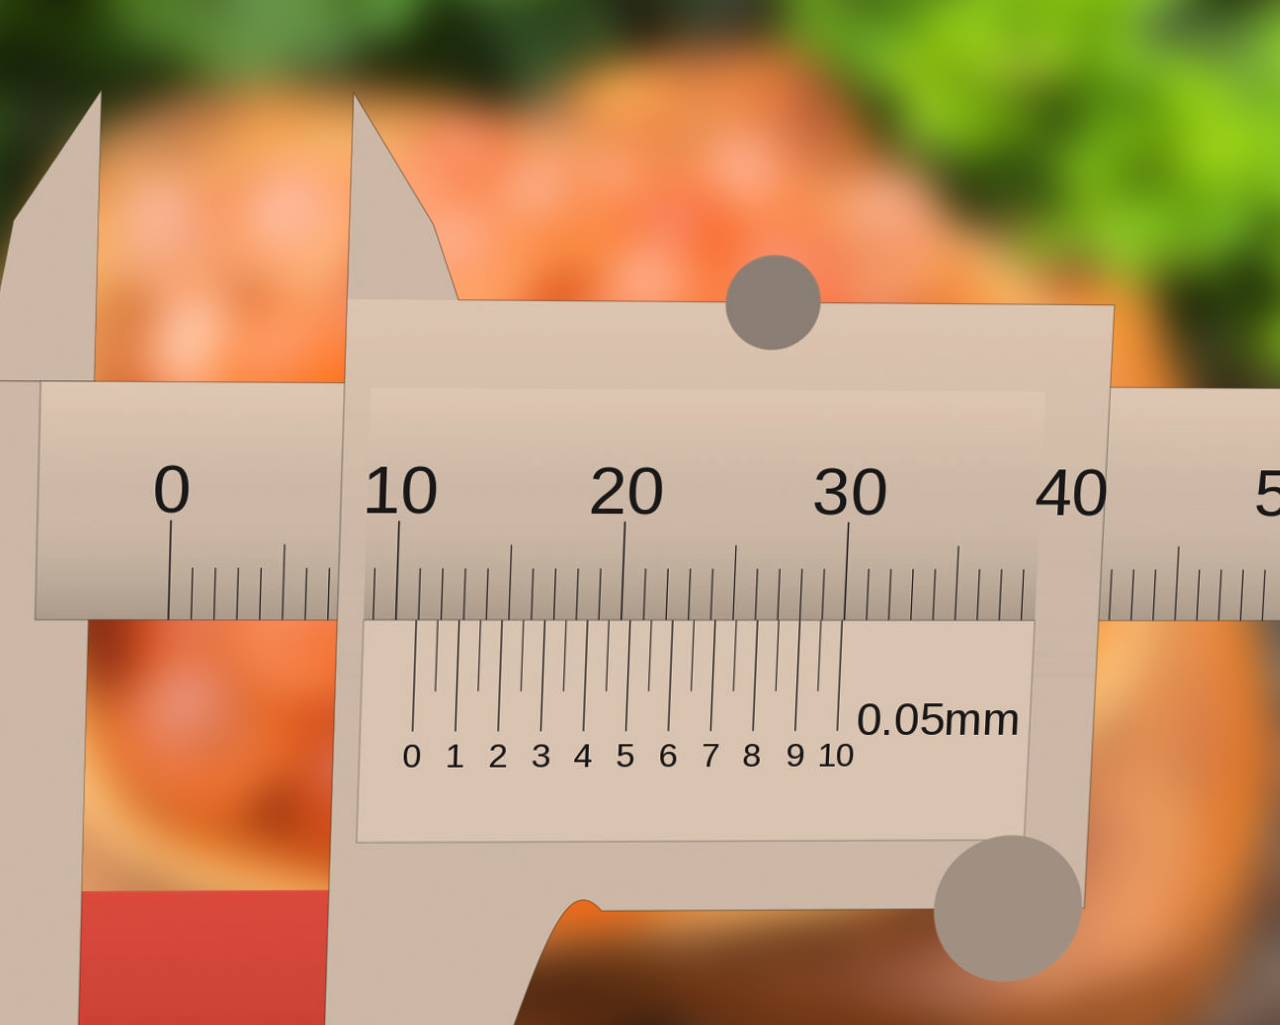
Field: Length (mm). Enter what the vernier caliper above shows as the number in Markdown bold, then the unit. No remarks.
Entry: **10.9** mm
